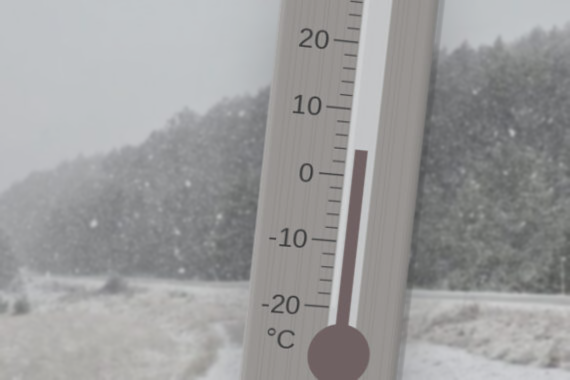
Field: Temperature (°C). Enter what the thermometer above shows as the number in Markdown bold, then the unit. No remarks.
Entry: **4** °C
